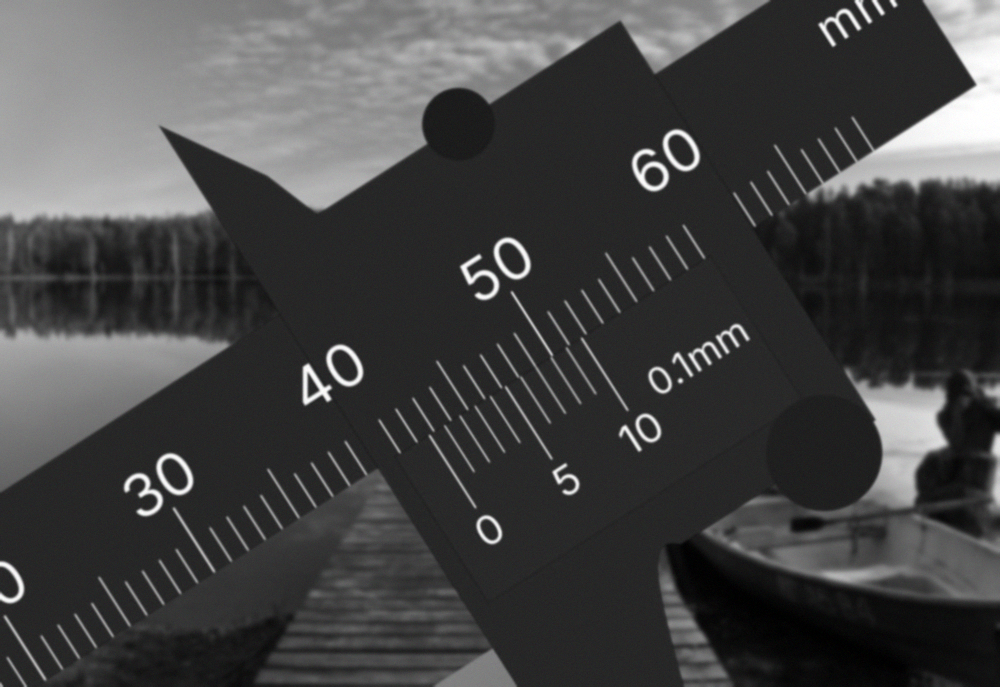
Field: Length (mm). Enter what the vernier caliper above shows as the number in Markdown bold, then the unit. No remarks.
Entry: **42.7** mm
